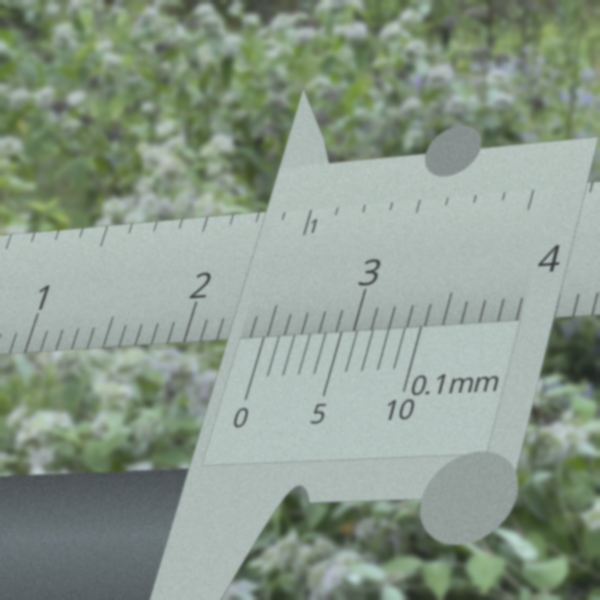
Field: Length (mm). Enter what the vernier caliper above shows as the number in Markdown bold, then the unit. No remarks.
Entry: **24.8** mm
